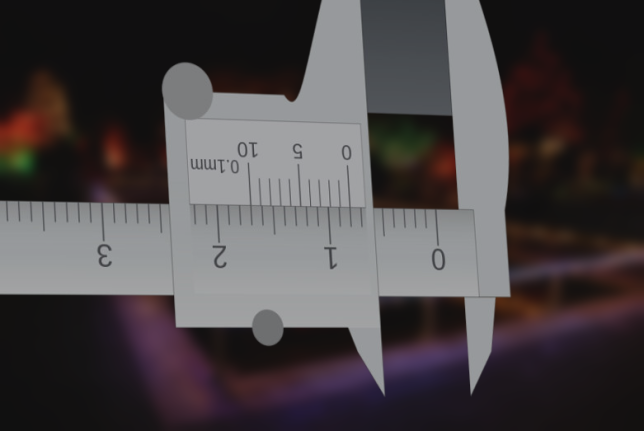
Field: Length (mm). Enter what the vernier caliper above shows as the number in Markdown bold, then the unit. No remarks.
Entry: **8.0** mm
